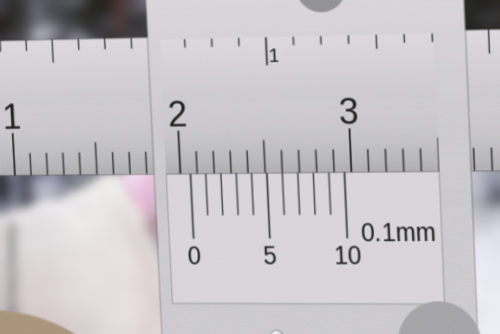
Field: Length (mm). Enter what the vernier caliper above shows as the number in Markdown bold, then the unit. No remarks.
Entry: **20.6** mm
